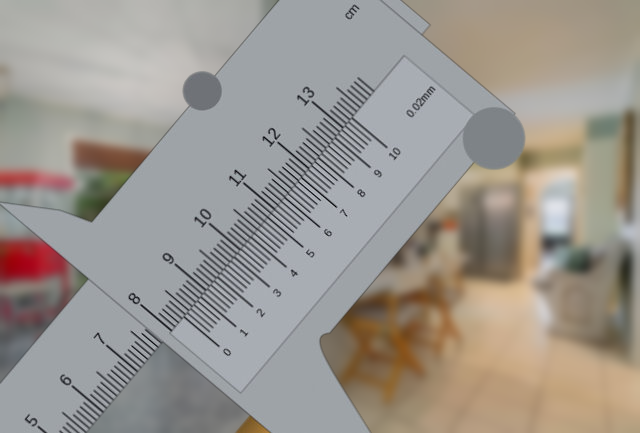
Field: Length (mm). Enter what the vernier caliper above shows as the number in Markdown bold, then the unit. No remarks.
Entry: **83.5** mm
